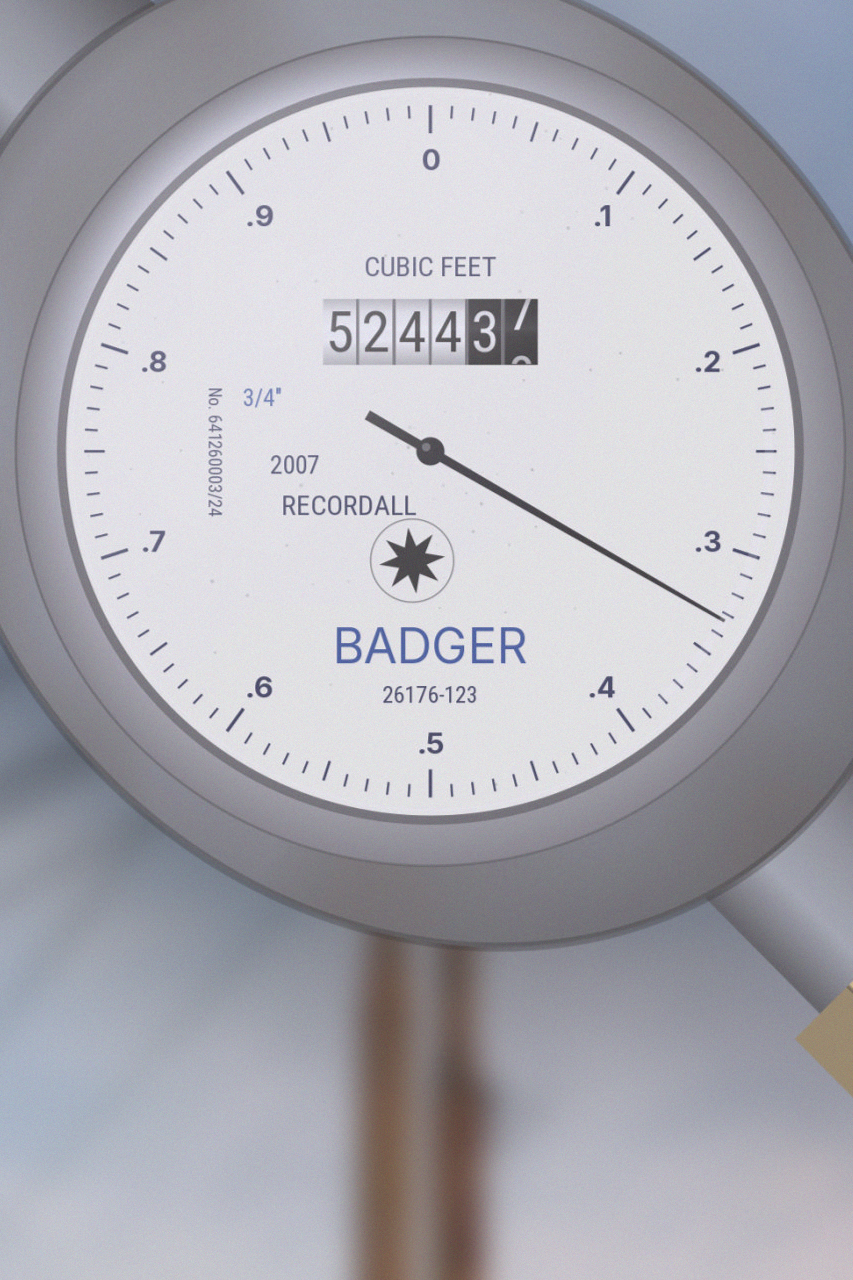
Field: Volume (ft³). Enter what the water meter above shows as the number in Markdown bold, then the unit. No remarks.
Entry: **524437.33** ft³
